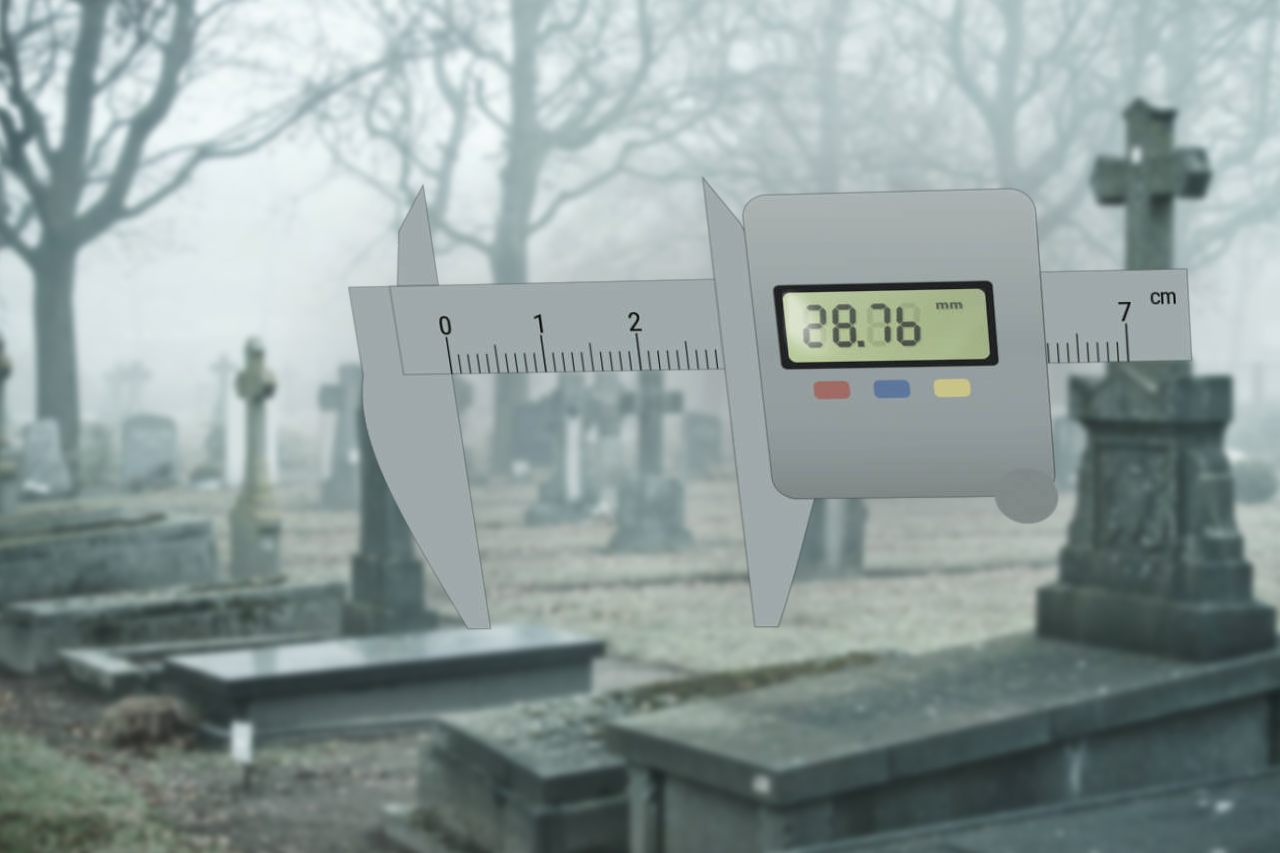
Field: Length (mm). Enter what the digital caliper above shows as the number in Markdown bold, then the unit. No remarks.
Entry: **28.76** mm
